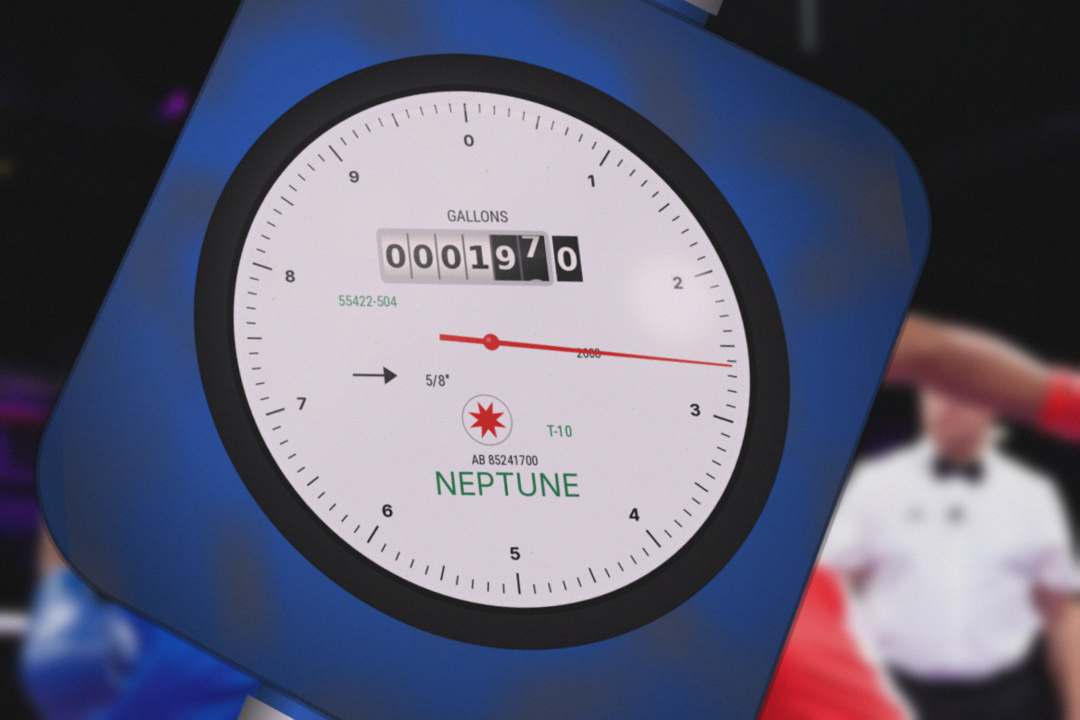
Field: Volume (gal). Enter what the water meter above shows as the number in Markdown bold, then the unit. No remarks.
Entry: **1972.6** gal
